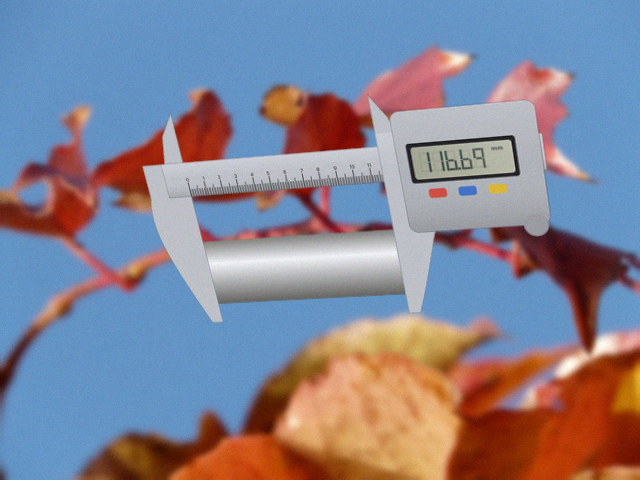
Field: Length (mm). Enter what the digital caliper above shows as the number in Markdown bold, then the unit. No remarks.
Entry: **116.69** mm
